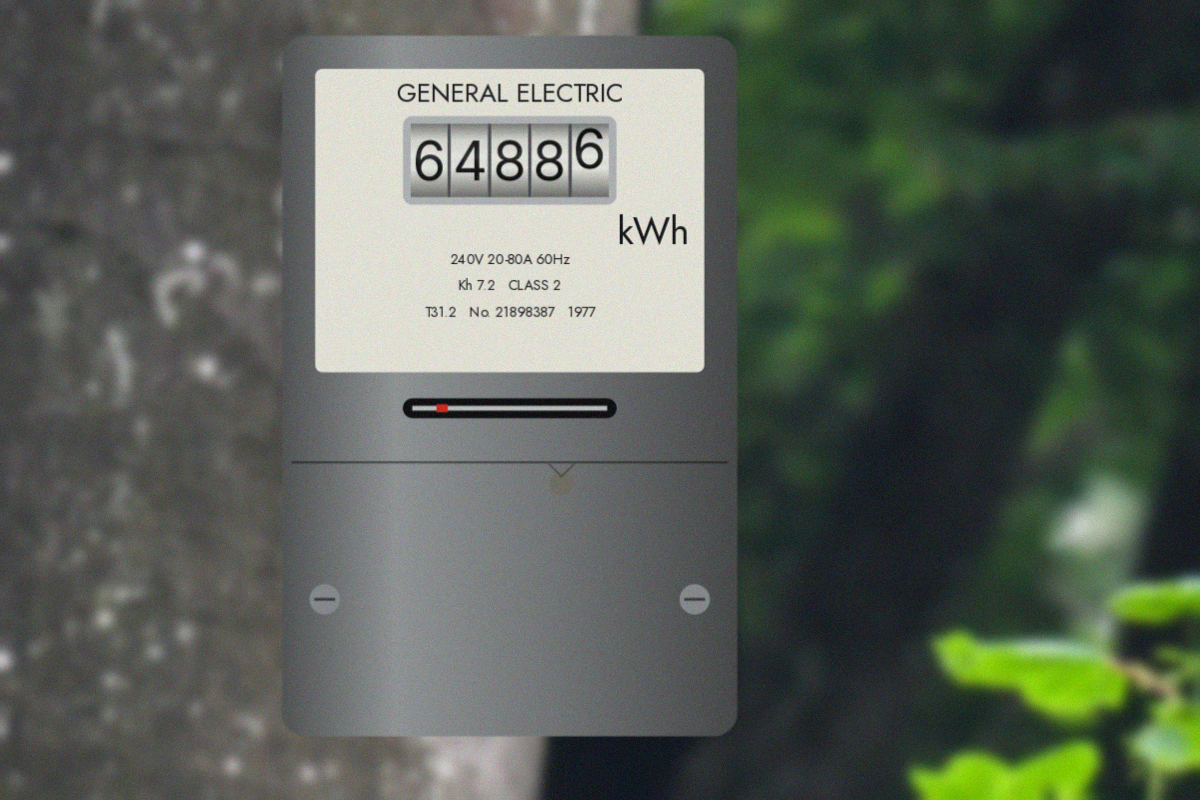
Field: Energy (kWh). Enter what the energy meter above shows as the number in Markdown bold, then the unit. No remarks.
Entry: **64886** kWh
